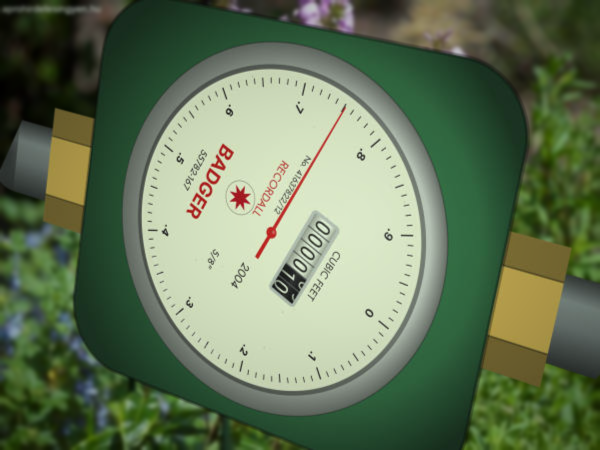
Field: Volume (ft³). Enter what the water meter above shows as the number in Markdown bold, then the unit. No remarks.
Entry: **9.75** ft³
